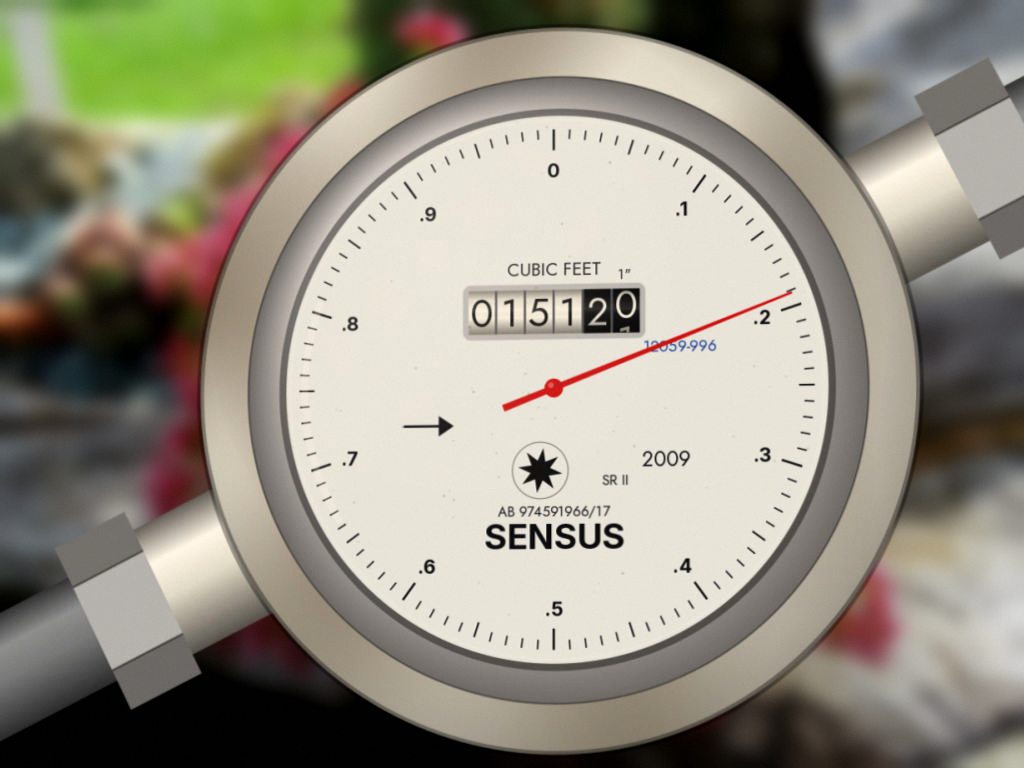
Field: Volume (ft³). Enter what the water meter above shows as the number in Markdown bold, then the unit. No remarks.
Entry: **15120.19** ft³
